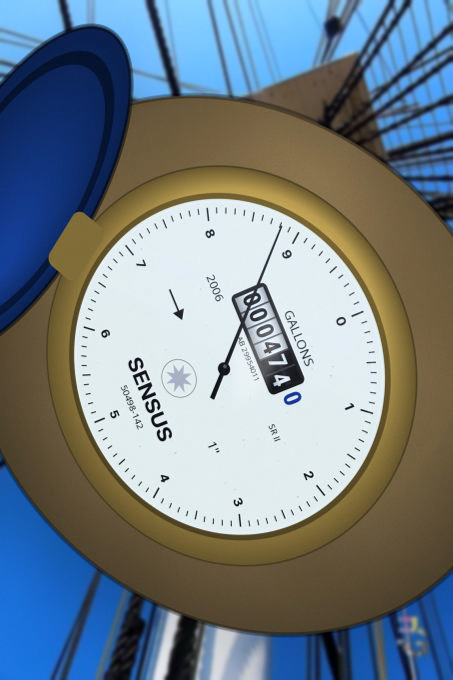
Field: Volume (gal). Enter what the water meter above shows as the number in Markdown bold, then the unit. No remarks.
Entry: **4738.8** gal
